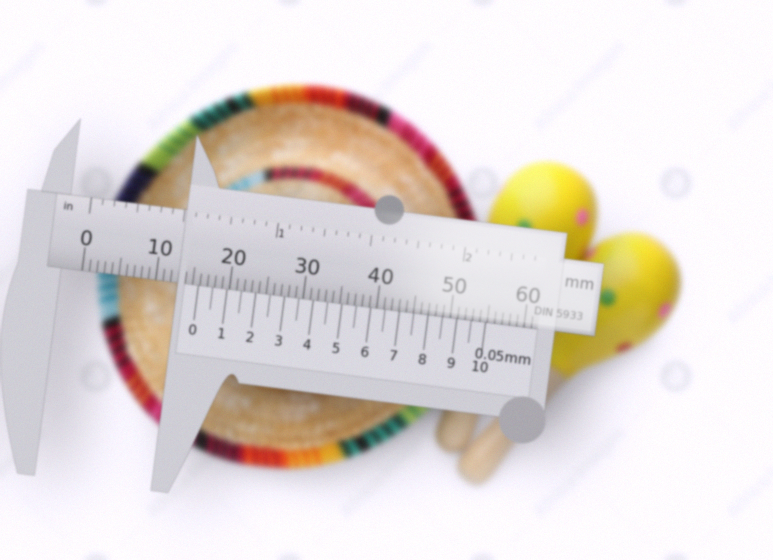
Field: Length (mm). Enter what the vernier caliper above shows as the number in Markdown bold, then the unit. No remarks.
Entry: **15.8** mm
